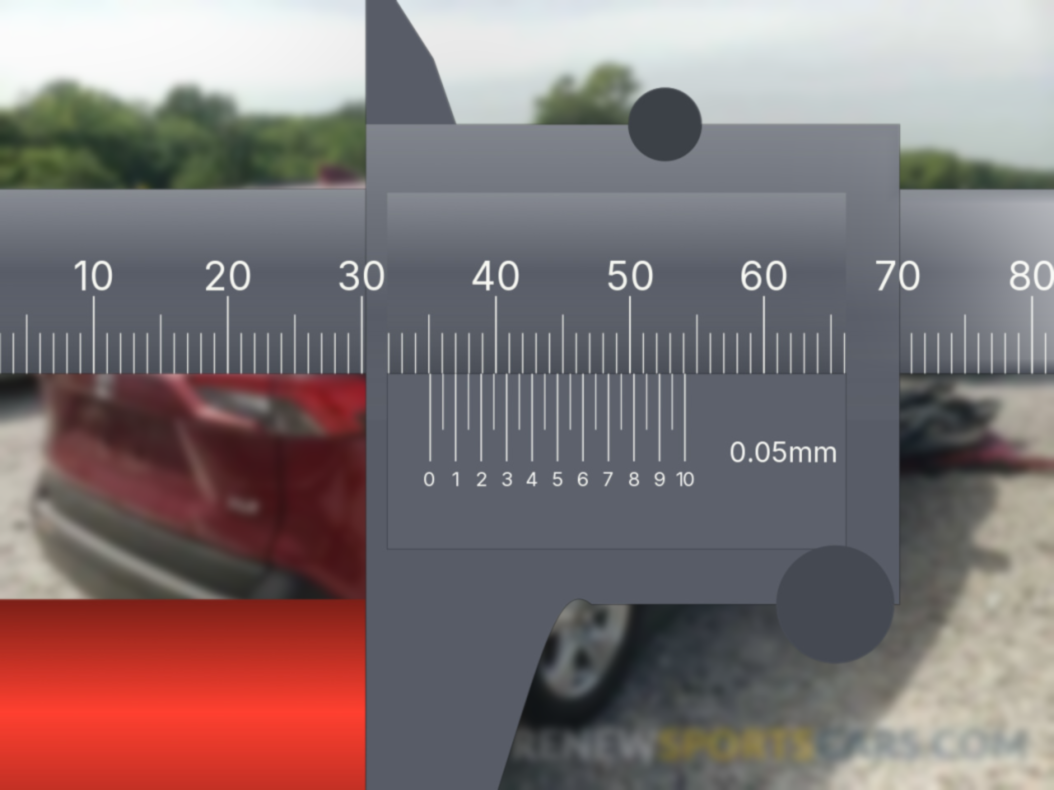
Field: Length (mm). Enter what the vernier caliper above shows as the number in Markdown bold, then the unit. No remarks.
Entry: **35.1** mm
